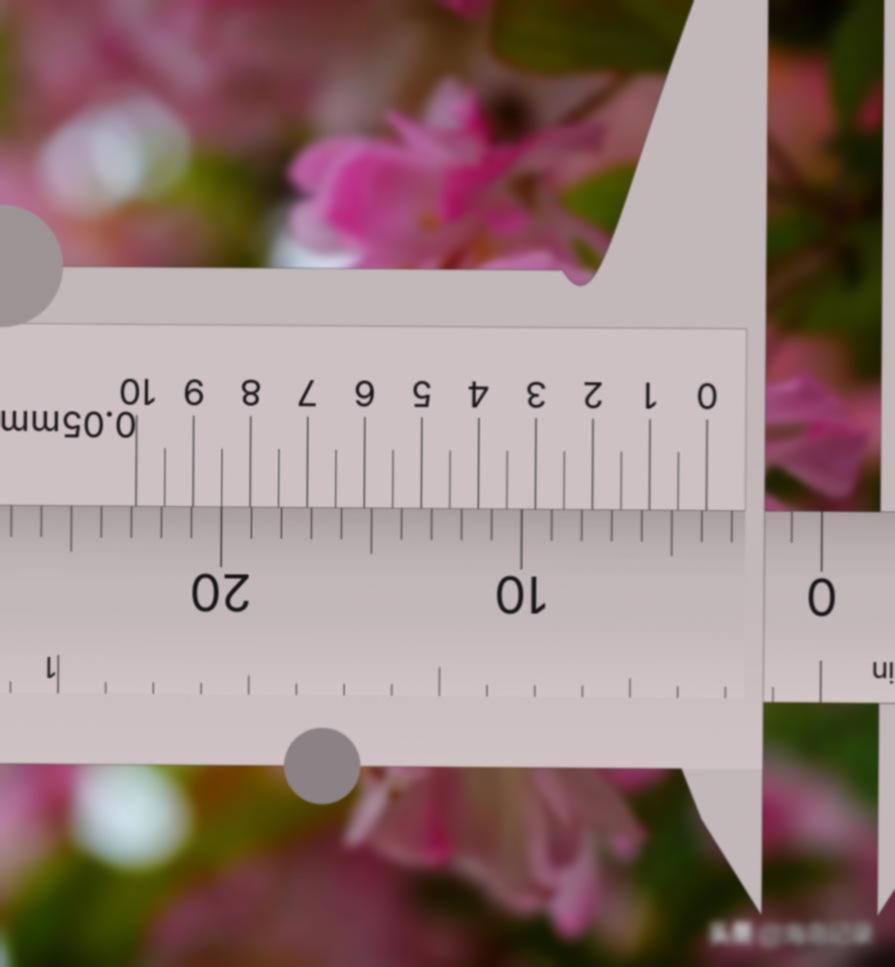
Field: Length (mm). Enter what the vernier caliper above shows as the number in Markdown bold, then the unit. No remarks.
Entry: **3.85** mm
